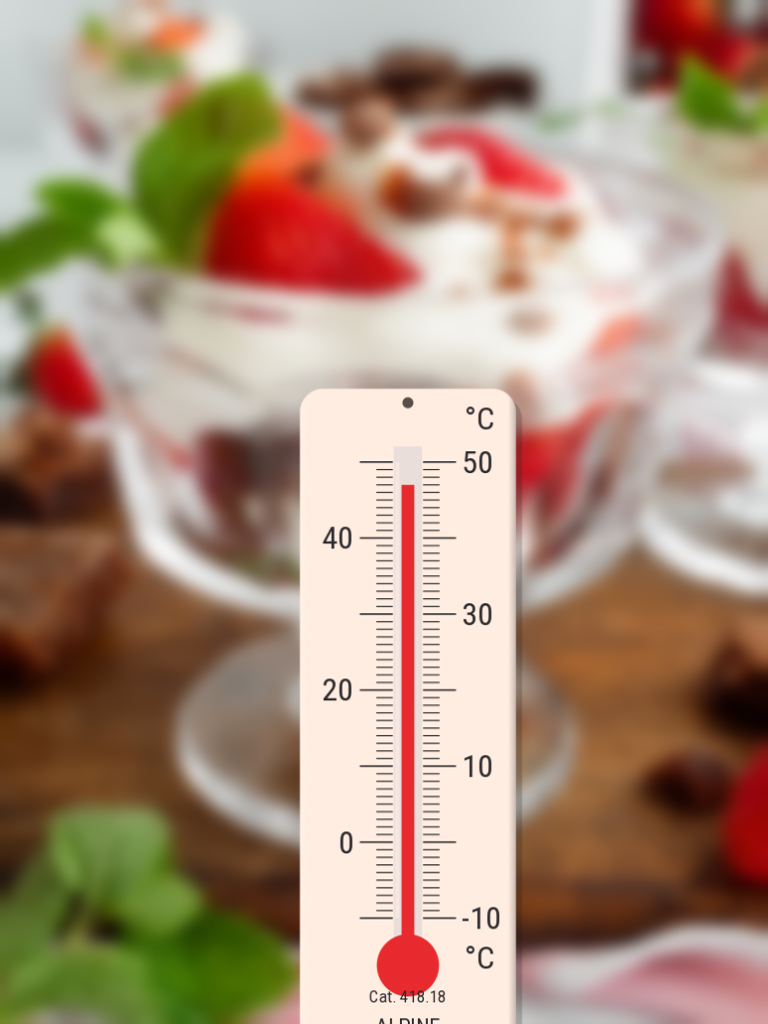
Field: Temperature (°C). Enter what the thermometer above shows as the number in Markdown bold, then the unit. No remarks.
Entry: **47** °C
